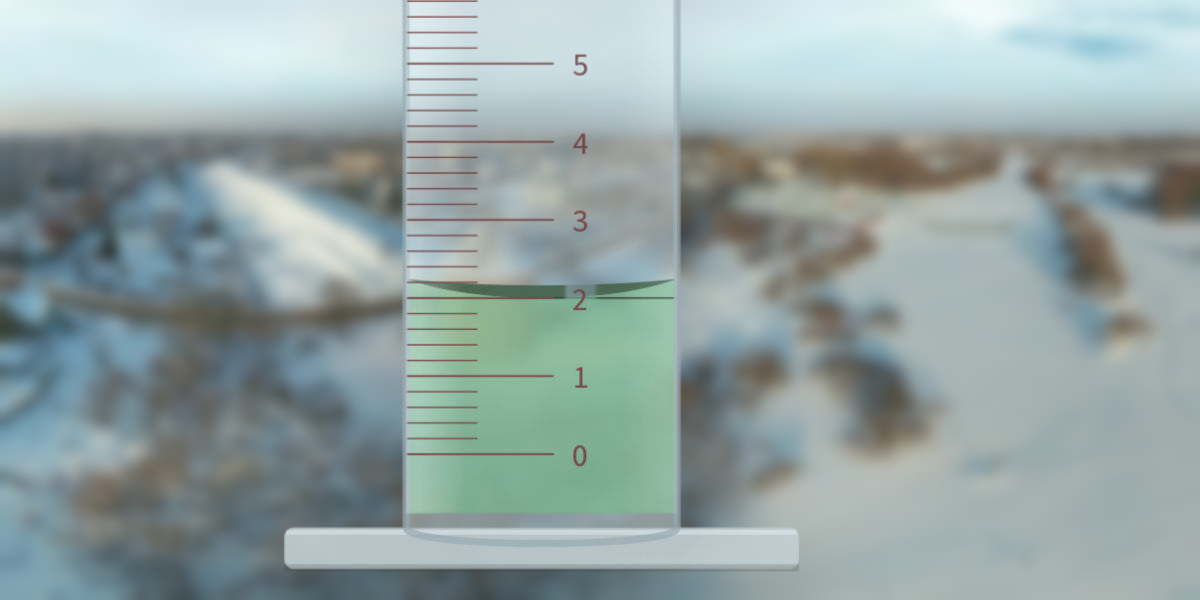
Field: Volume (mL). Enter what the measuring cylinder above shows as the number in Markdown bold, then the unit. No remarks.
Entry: **2** mL
